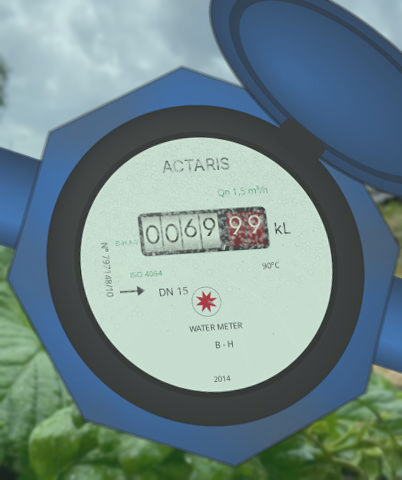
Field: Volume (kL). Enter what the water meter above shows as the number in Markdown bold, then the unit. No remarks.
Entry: **69.99** kL
